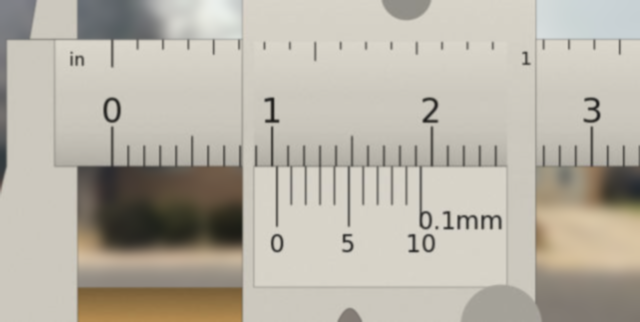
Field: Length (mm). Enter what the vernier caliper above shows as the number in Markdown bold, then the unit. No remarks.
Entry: **10.3** mm
